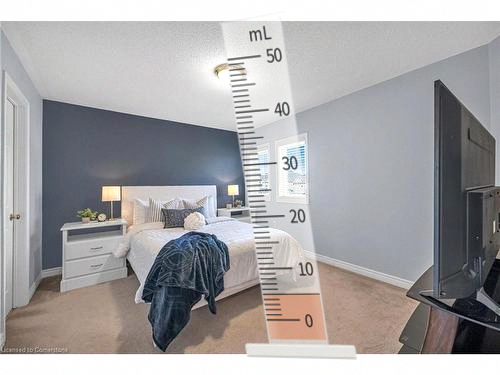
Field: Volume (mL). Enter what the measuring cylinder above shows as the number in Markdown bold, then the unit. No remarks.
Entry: **5** mL
